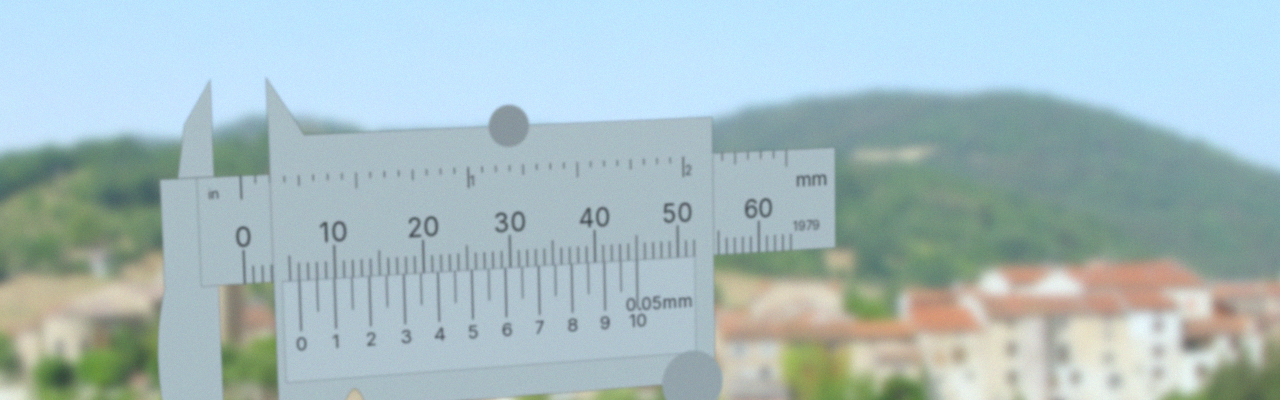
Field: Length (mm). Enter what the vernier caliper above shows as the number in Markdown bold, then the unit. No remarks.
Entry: **6.0** mm
